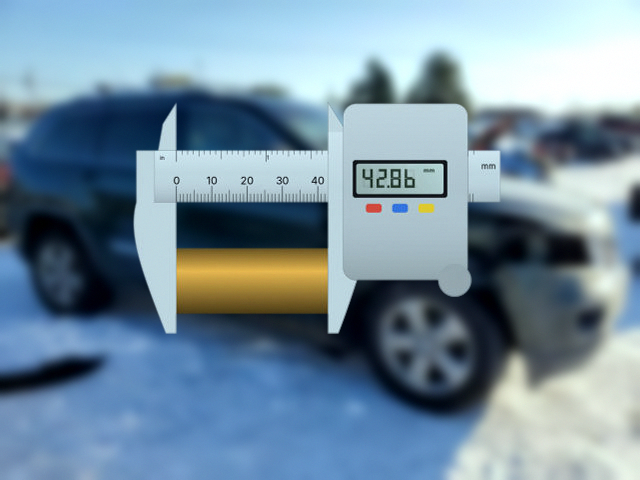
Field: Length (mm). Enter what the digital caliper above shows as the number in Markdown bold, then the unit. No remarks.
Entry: **42.86** mm
